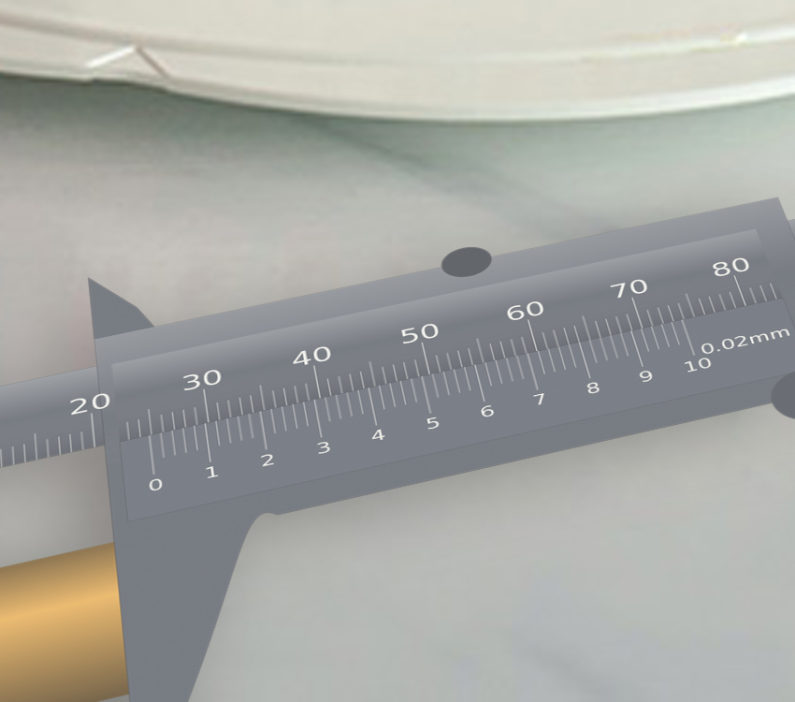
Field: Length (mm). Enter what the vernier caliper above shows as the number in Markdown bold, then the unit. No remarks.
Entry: **24.8** mm
